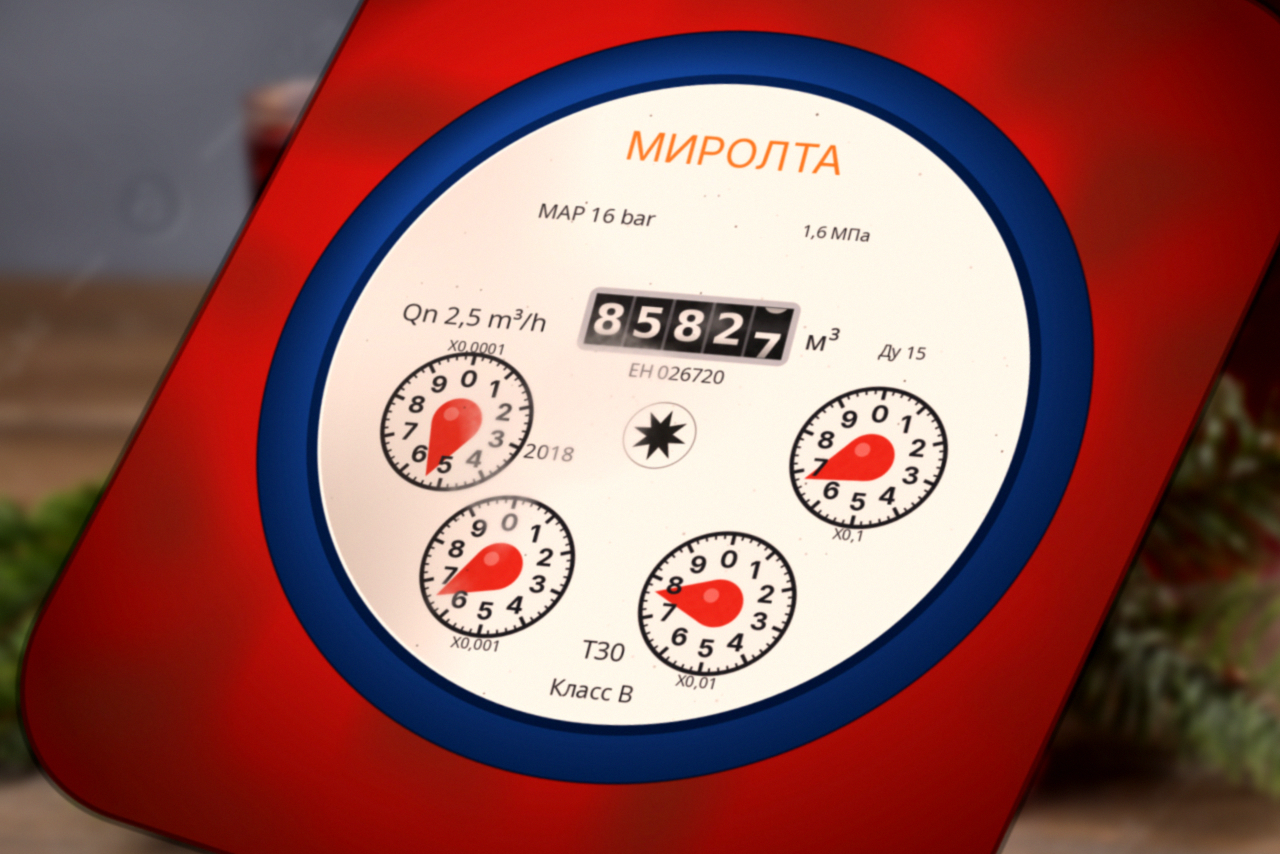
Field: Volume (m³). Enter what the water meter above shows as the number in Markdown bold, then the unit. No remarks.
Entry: **85826.6765** m³
